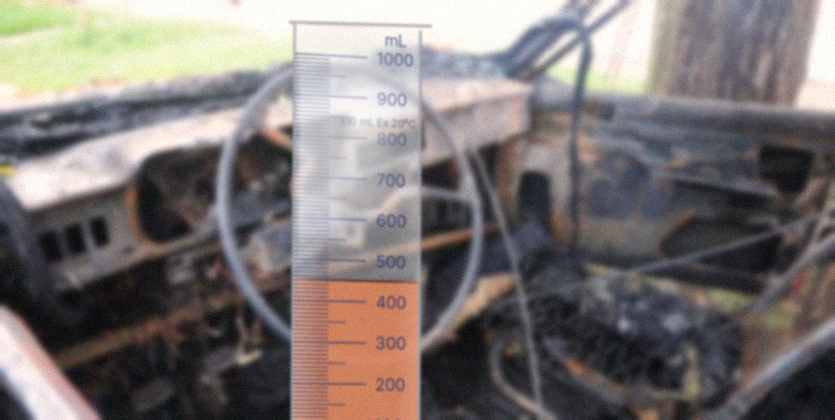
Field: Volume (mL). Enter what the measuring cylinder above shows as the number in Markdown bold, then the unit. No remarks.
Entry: **450** mL
